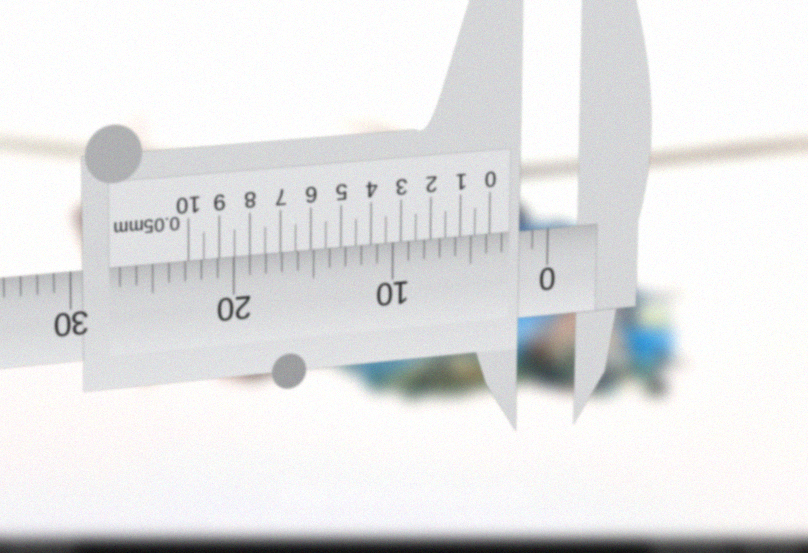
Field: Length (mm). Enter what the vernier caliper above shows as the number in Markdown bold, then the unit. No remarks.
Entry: **3.8** mm
